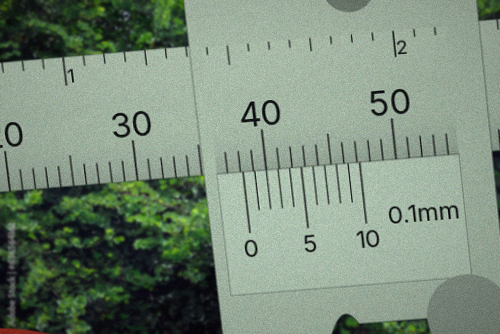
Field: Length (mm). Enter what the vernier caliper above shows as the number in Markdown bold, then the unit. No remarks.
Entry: **38.2** mm
